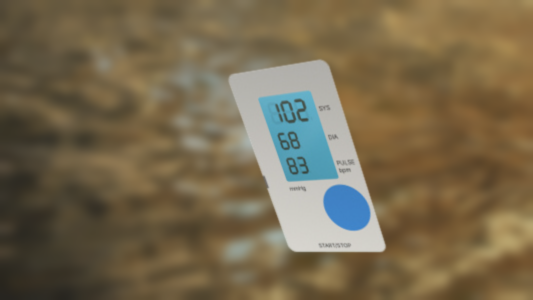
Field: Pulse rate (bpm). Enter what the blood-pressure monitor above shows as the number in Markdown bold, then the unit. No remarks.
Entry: **83** bpm
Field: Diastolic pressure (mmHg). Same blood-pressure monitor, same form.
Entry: **68** mmHg
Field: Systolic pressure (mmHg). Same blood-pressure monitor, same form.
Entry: **102** mmHg
